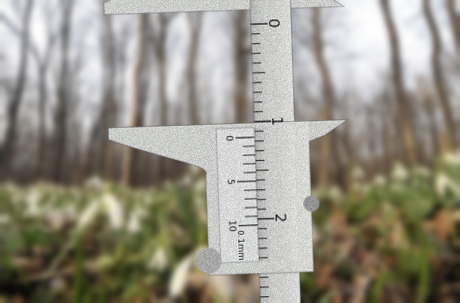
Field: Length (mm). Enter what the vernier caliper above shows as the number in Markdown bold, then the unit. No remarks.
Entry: **11.6** mm
